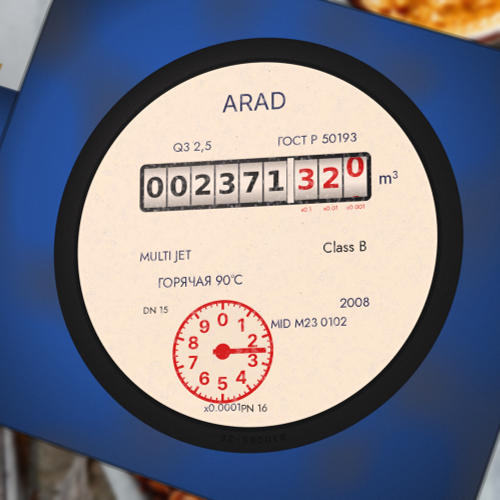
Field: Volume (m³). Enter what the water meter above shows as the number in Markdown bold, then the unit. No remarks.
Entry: **2371.3202** m³
